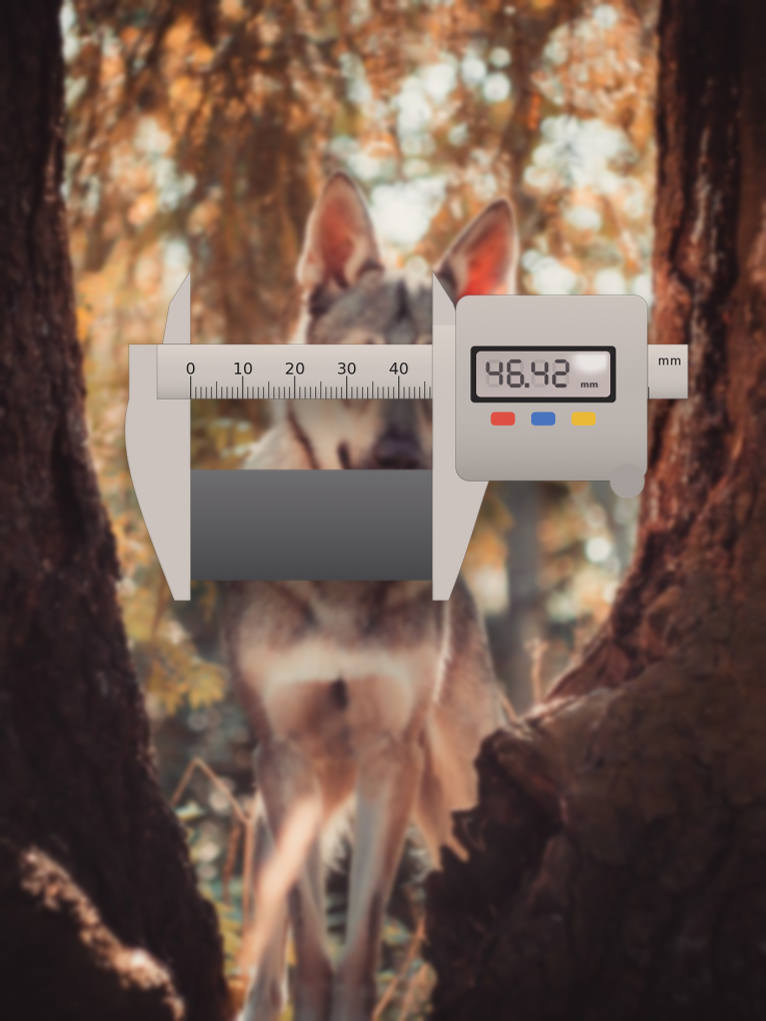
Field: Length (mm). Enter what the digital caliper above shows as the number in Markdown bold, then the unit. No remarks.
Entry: **46.42** mm
